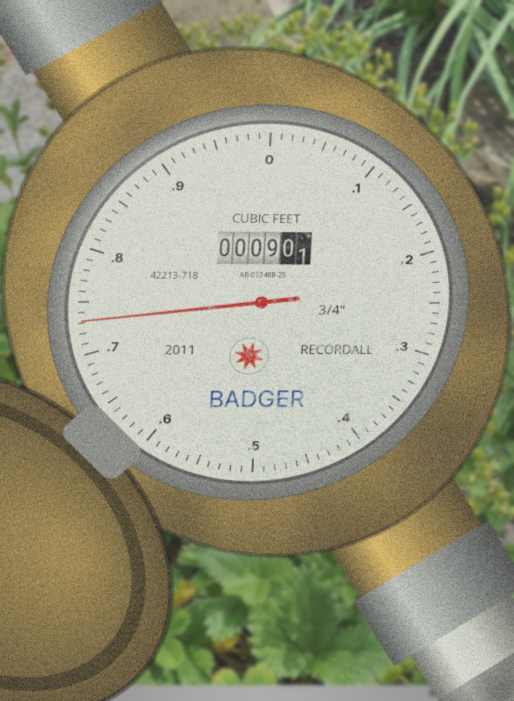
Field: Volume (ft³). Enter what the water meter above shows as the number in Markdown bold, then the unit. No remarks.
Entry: **900.73** ft³
